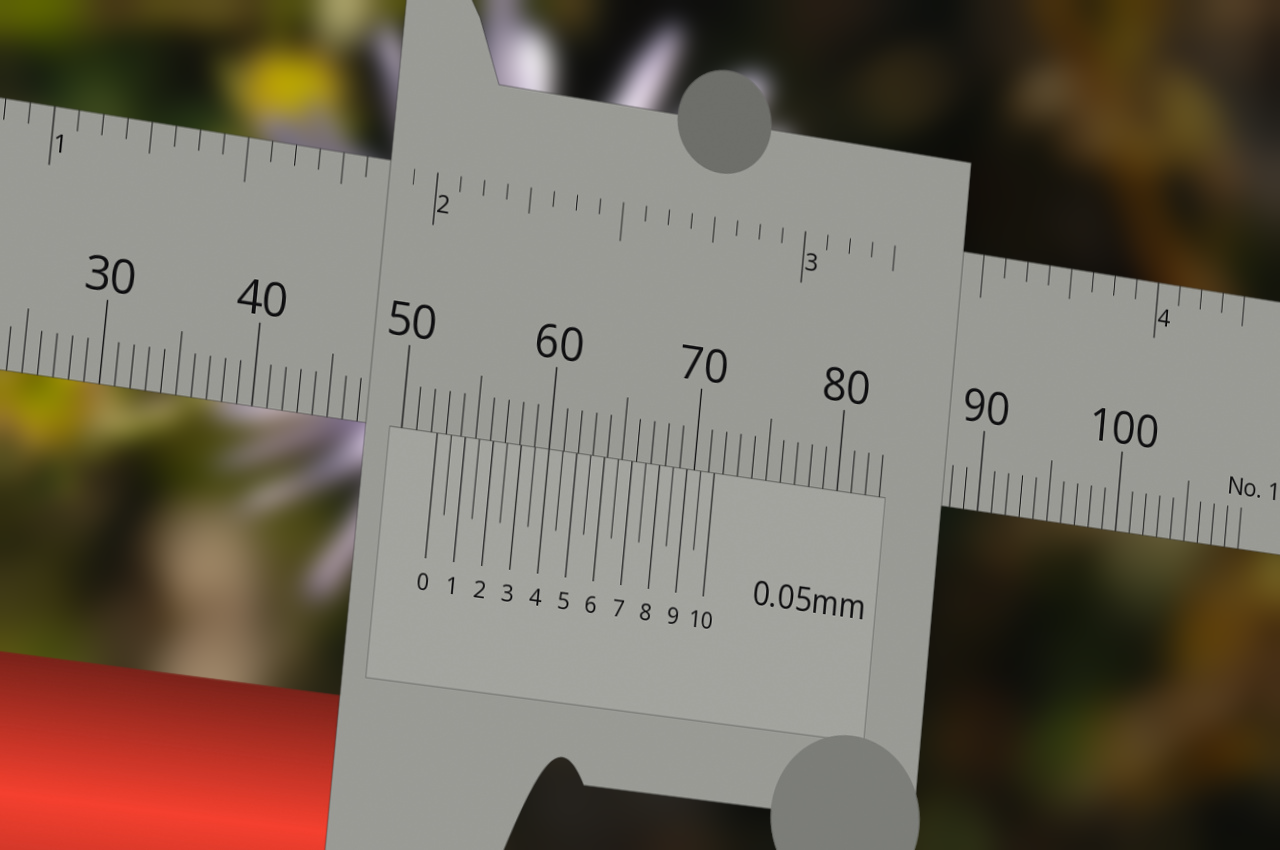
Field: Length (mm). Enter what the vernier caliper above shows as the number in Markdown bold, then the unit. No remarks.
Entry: **52.4** mm
